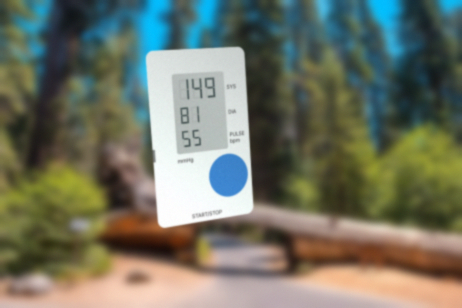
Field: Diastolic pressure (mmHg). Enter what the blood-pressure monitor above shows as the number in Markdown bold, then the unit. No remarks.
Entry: **81** mmHg
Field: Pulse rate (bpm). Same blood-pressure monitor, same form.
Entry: **55** bpm
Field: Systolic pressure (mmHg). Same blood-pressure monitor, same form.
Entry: **149** mmHg
